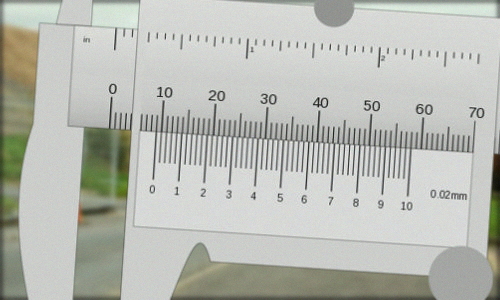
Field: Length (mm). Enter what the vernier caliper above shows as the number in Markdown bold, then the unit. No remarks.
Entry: **9.0** mm
